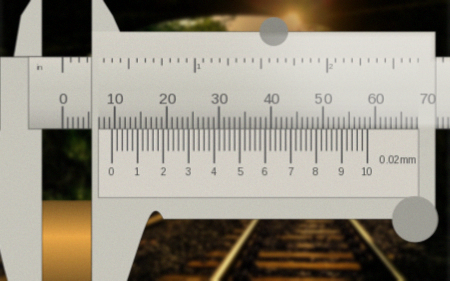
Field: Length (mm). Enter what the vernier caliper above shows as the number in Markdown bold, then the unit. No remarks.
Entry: **9.5** mm
